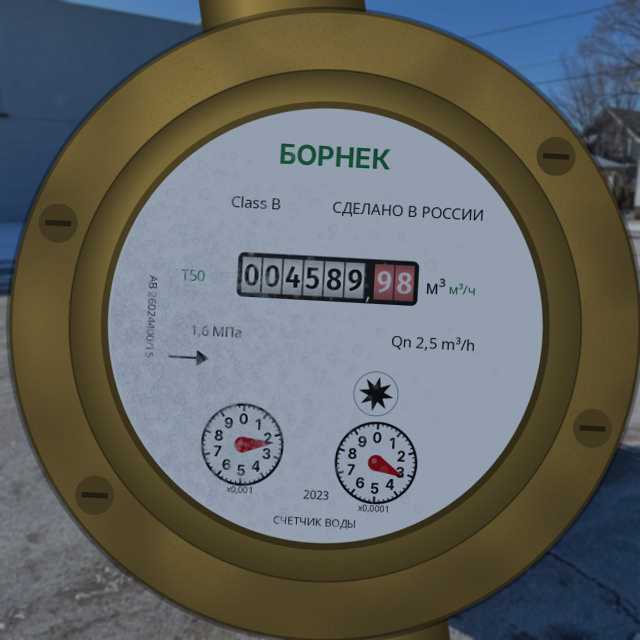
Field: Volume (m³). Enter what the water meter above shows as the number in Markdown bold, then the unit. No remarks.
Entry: **4589.9823** m³
